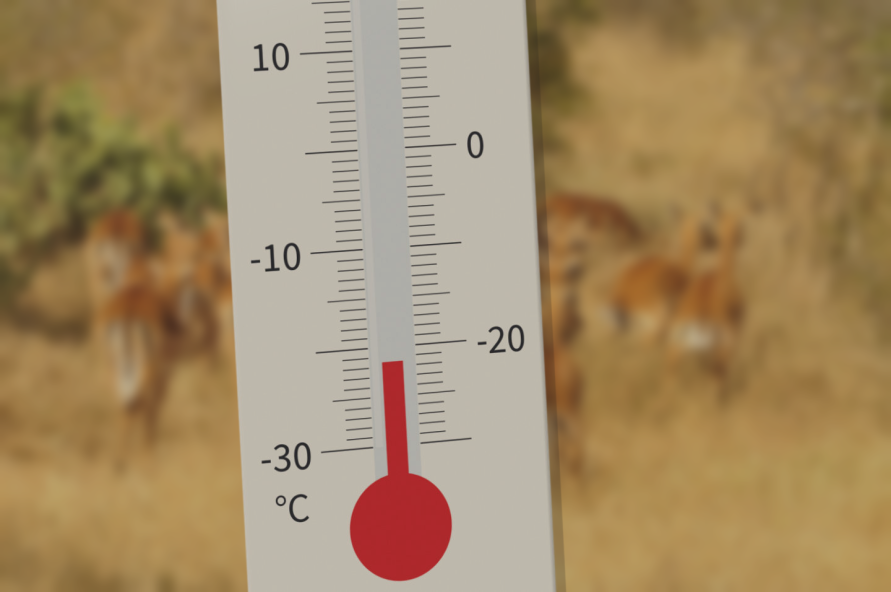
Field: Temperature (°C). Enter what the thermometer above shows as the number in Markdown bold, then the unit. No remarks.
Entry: **-21.5** °C
